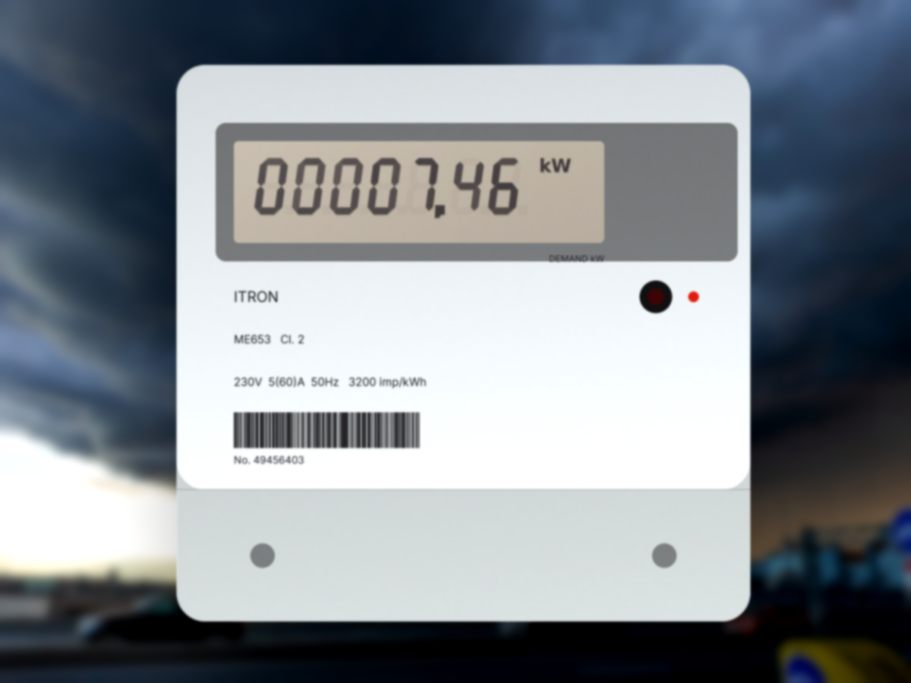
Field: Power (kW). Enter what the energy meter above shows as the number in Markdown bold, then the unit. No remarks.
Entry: **7.46** kW
